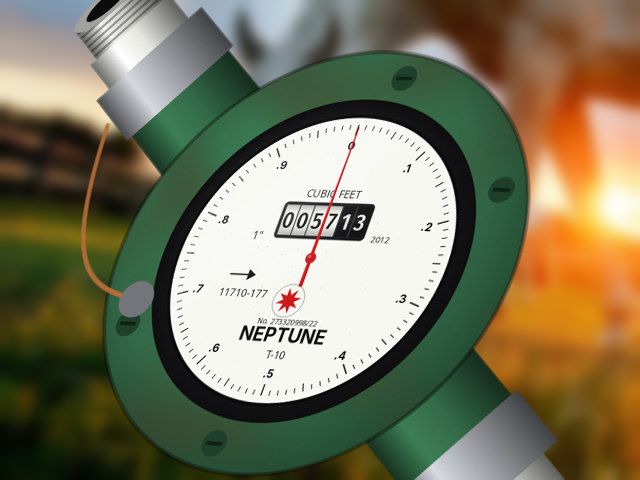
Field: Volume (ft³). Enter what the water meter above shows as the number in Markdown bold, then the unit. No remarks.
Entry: **5713.00** ft³
